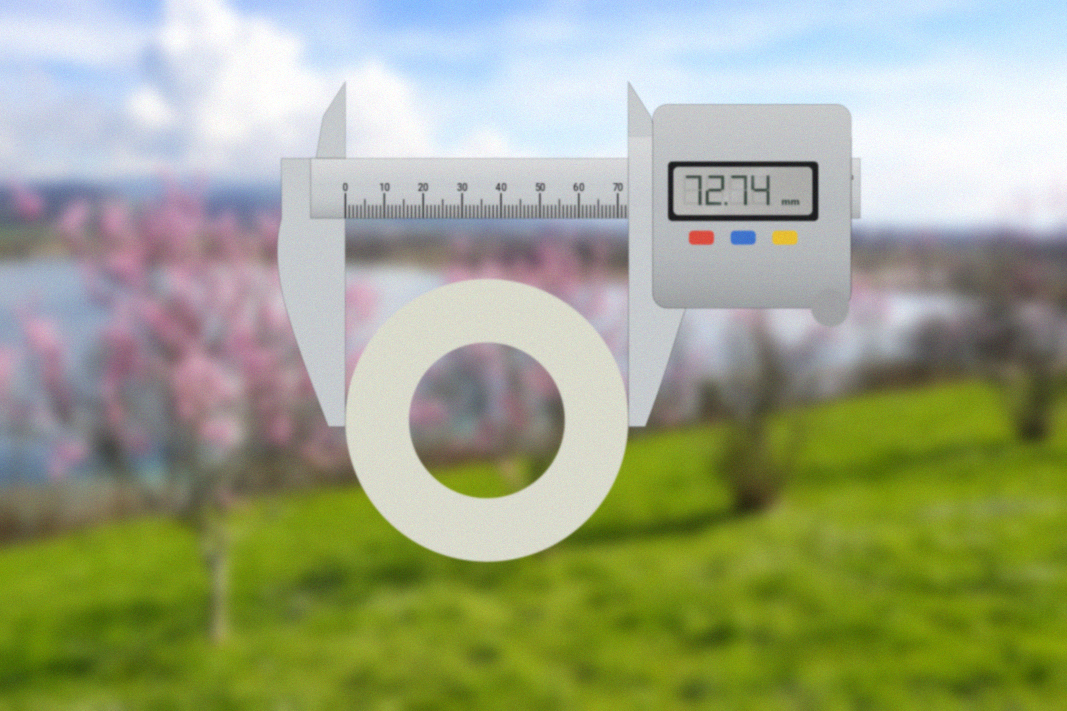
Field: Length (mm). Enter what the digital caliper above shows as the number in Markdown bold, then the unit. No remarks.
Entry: **72.74** mm
